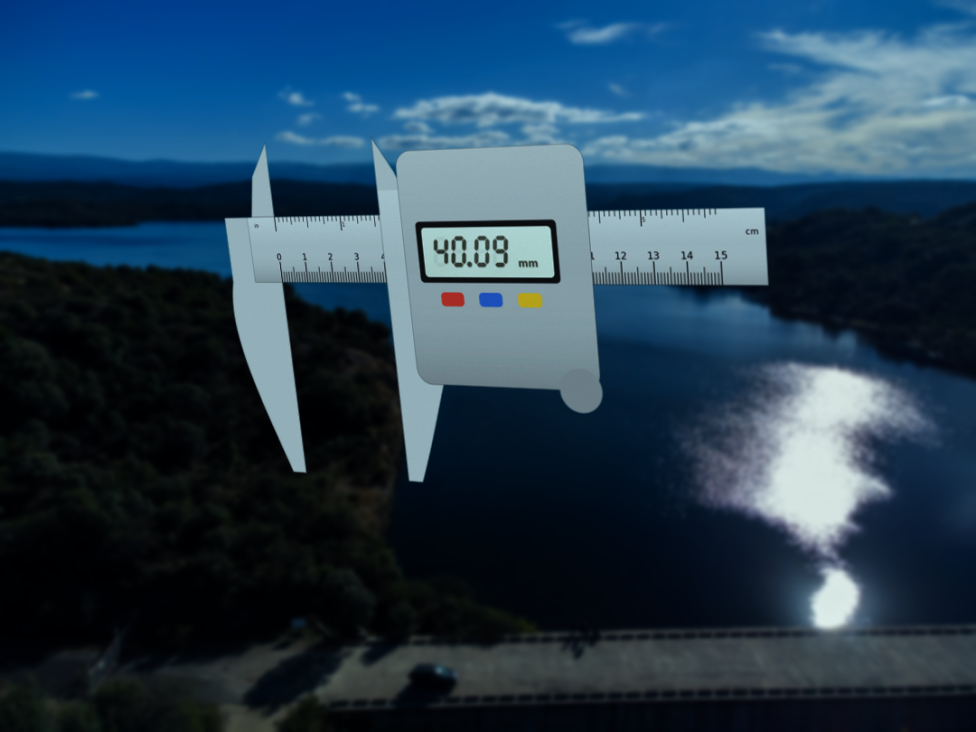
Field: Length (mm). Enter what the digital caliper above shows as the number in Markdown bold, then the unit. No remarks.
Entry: **40.09** mm
